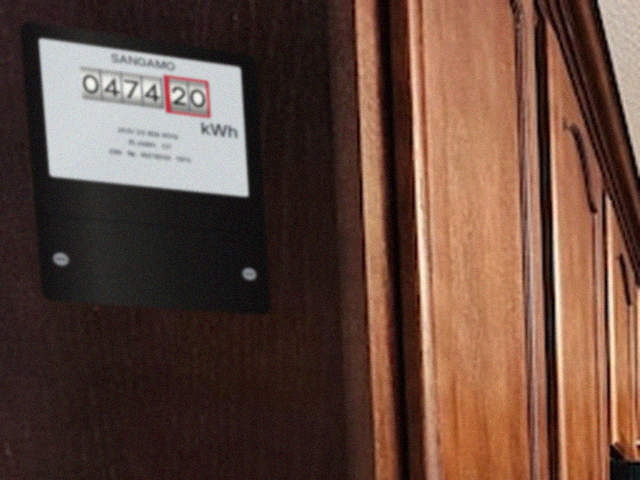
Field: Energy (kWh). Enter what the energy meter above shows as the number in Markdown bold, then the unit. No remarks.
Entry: **474.20** kWh
